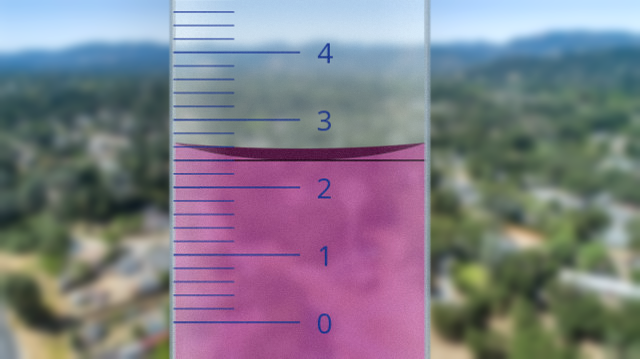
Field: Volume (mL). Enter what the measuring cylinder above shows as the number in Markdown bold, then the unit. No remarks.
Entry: **2.4** mL
